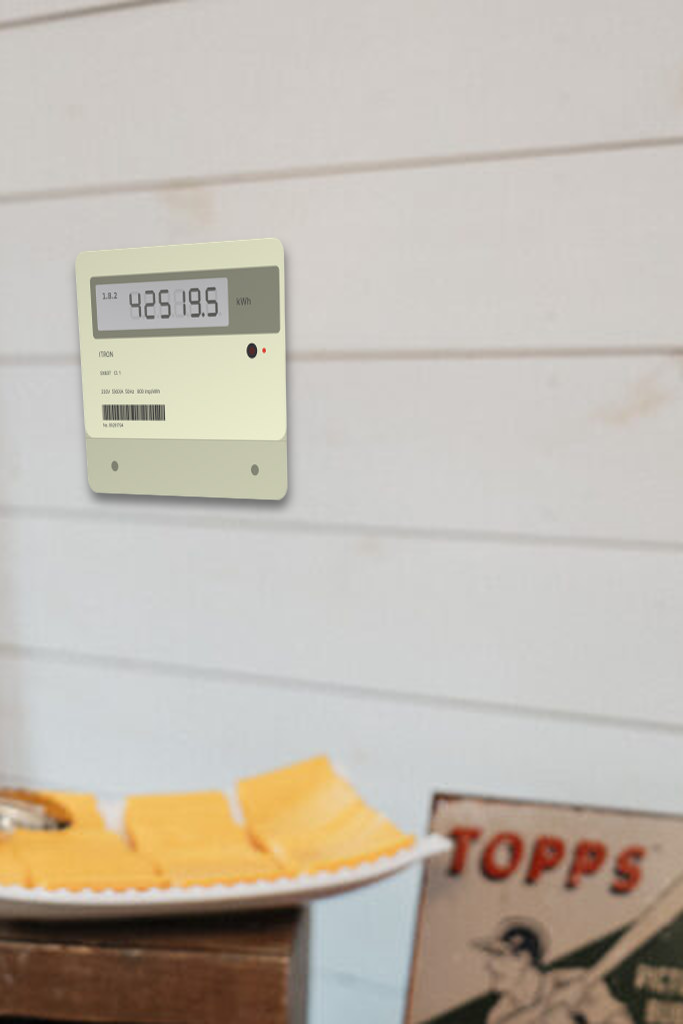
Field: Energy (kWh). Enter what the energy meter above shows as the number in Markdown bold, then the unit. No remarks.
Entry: **42519.5** kWh
